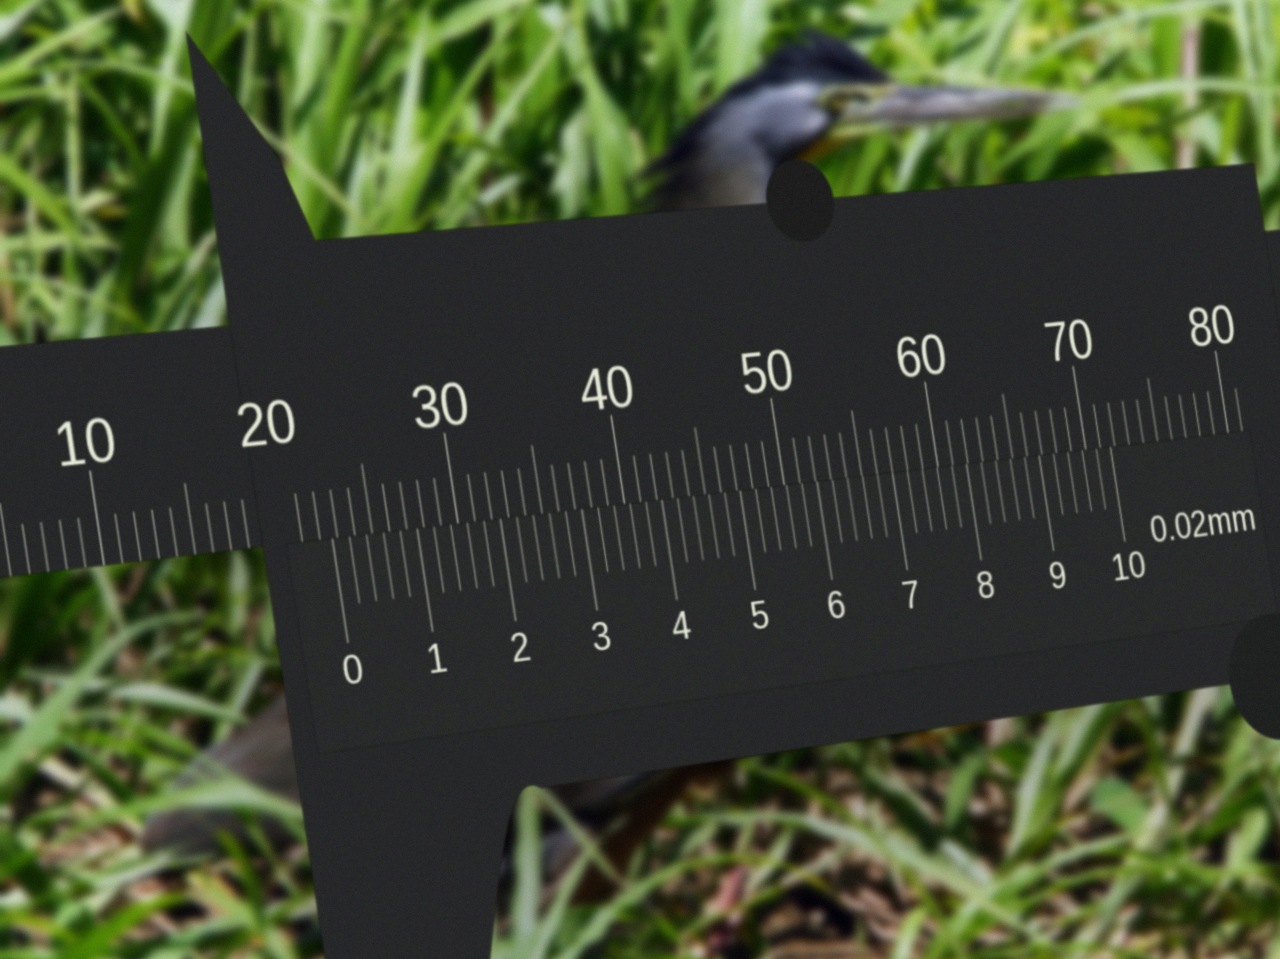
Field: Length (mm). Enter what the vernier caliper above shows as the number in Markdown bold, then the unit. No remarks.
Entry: **22.7** mm
